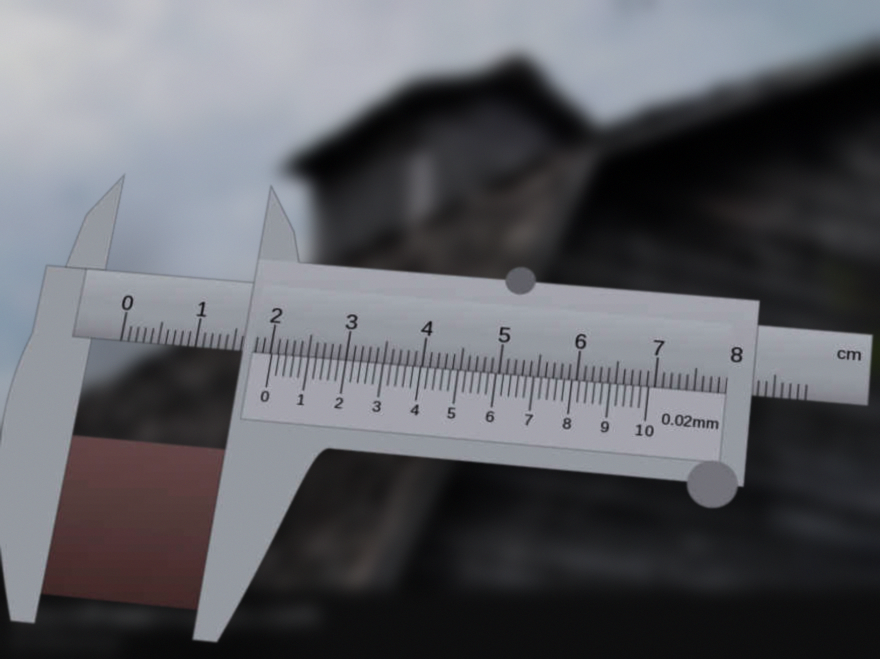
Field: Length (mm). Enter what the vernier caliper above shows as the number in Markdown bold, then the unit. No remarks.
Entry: **20.2** mm
